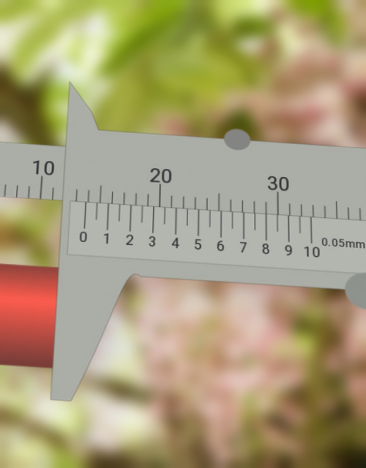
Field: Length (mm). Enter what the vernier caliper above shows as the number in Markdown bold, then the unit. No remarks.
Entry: **13.8** mm
